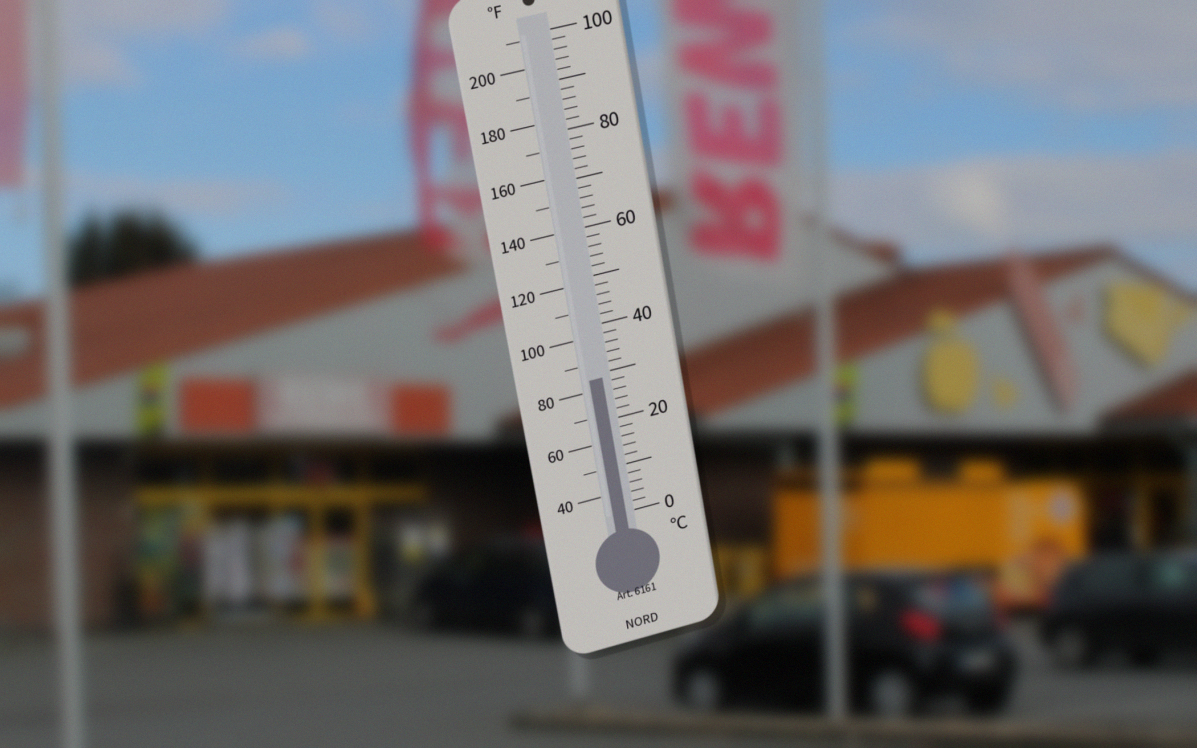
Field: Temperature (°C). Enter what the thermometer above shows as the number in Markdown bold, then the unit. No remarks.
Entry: **29** °C
